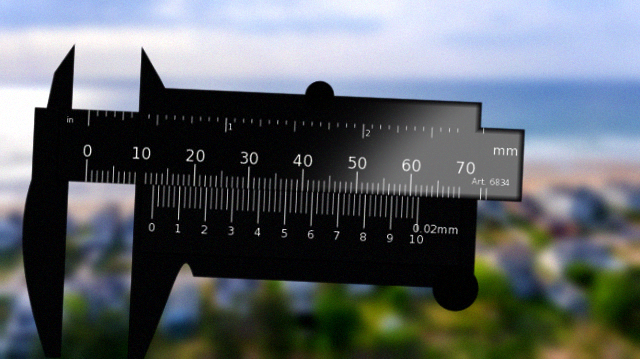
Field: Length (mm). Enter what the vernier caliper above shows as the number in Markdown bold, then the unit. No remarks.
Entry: **12.5** mm
